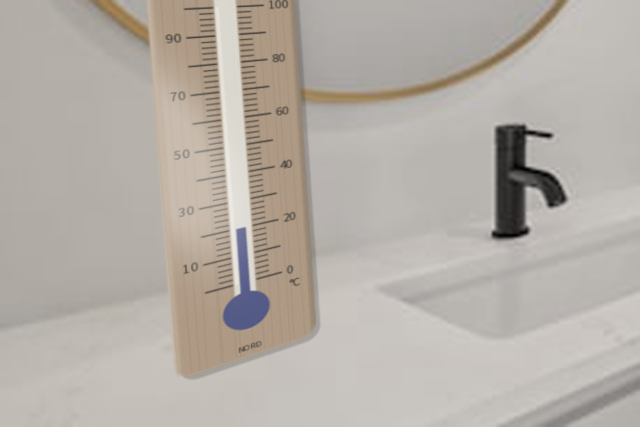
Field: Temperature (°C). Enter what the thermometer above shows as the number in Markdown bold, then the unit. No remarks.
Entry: **20** °C
